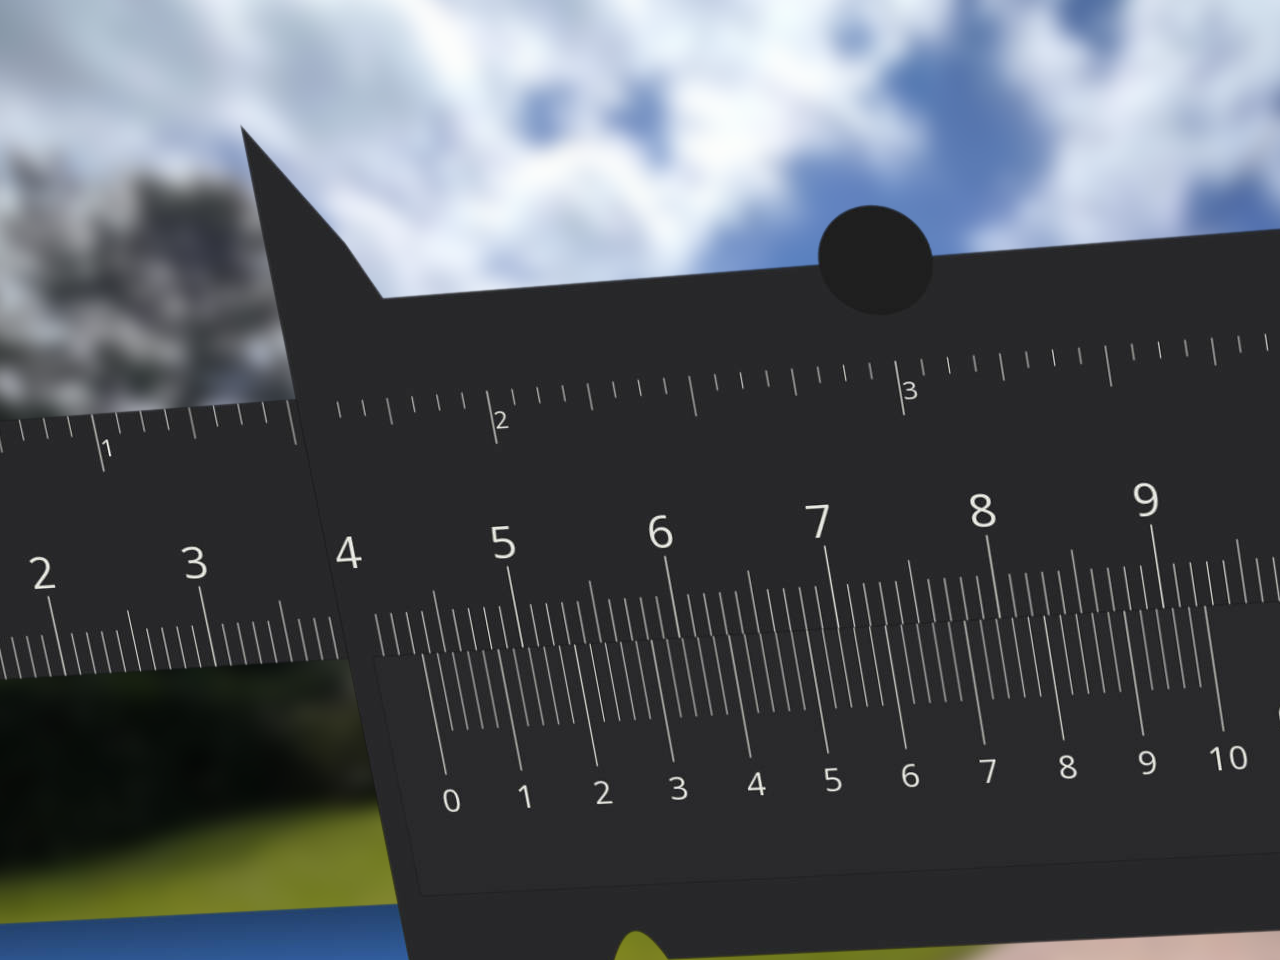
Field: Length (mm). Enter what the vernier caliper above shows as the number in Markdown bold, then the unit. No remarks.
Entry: **43.5** mm
